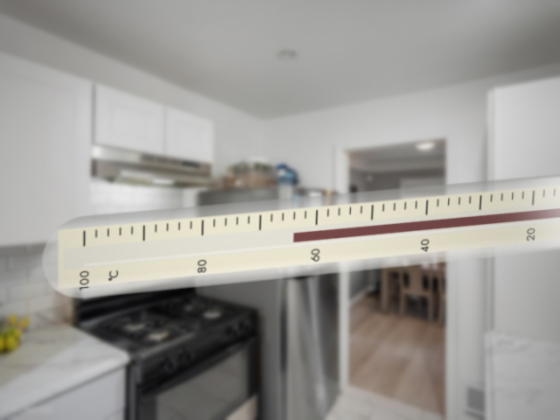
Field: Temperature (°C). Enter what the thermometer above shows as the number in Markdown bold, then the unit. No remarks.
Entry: **64** °C
